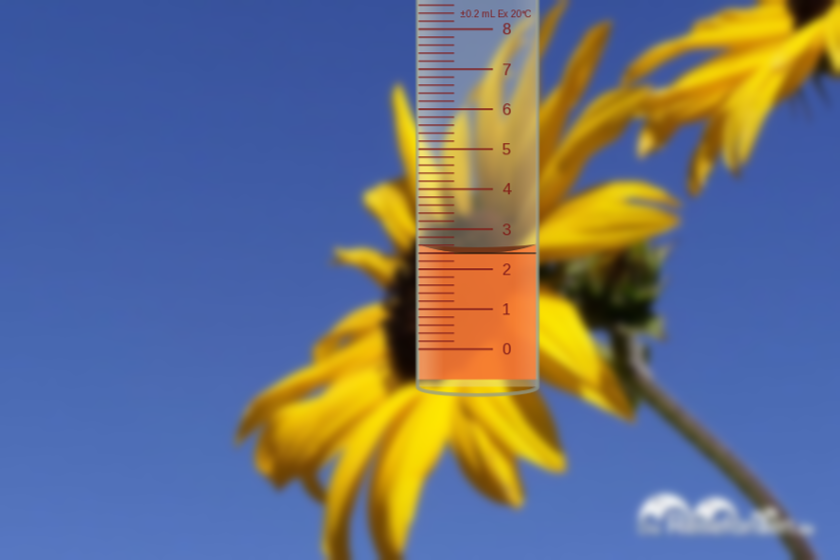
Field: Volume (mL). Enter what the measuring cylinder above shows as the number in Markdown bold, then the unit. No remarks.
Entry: **2.4** mL
